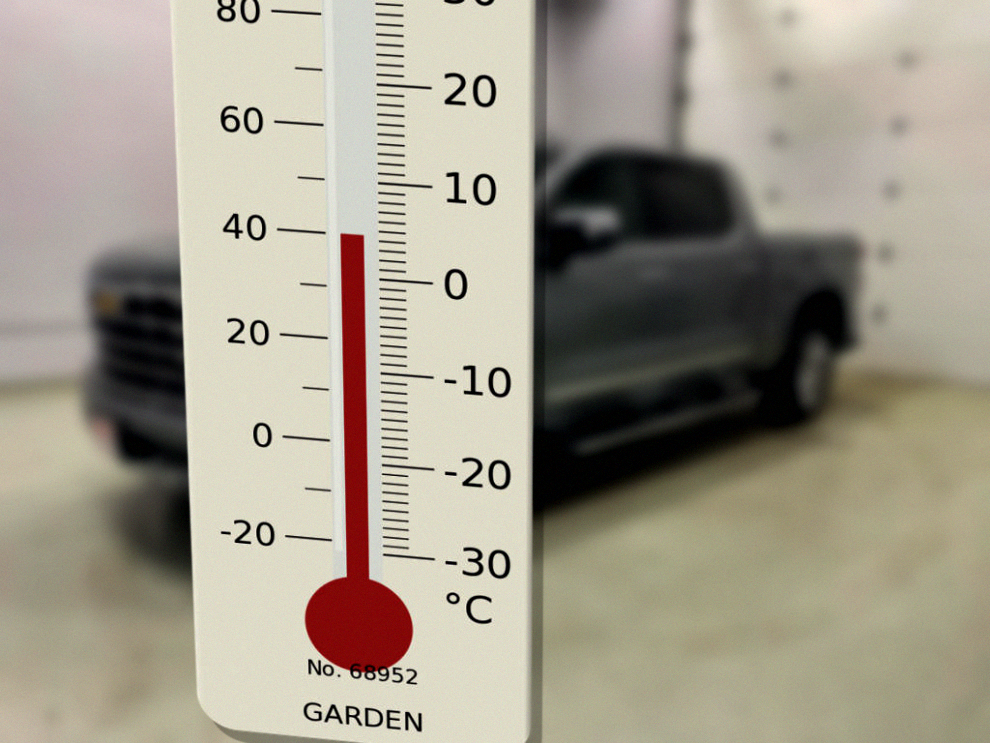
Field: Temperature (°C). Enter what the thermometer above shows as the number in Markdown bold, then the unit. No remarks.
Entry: **4.5** °C
